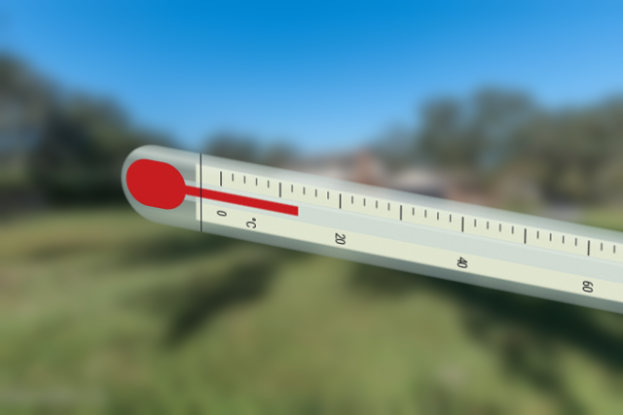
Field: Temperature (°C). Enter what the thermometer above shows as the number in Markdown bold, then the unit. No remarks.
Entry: **13** °C
